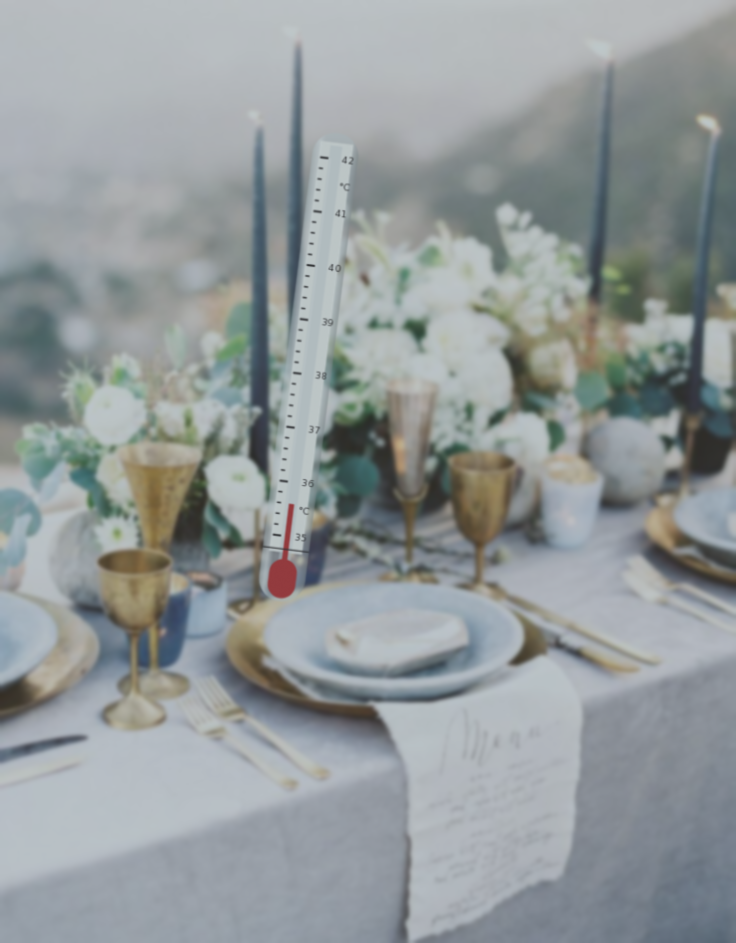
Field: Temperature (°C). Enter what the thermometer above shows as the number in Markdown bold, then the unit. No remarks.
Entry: **35.6** °C
